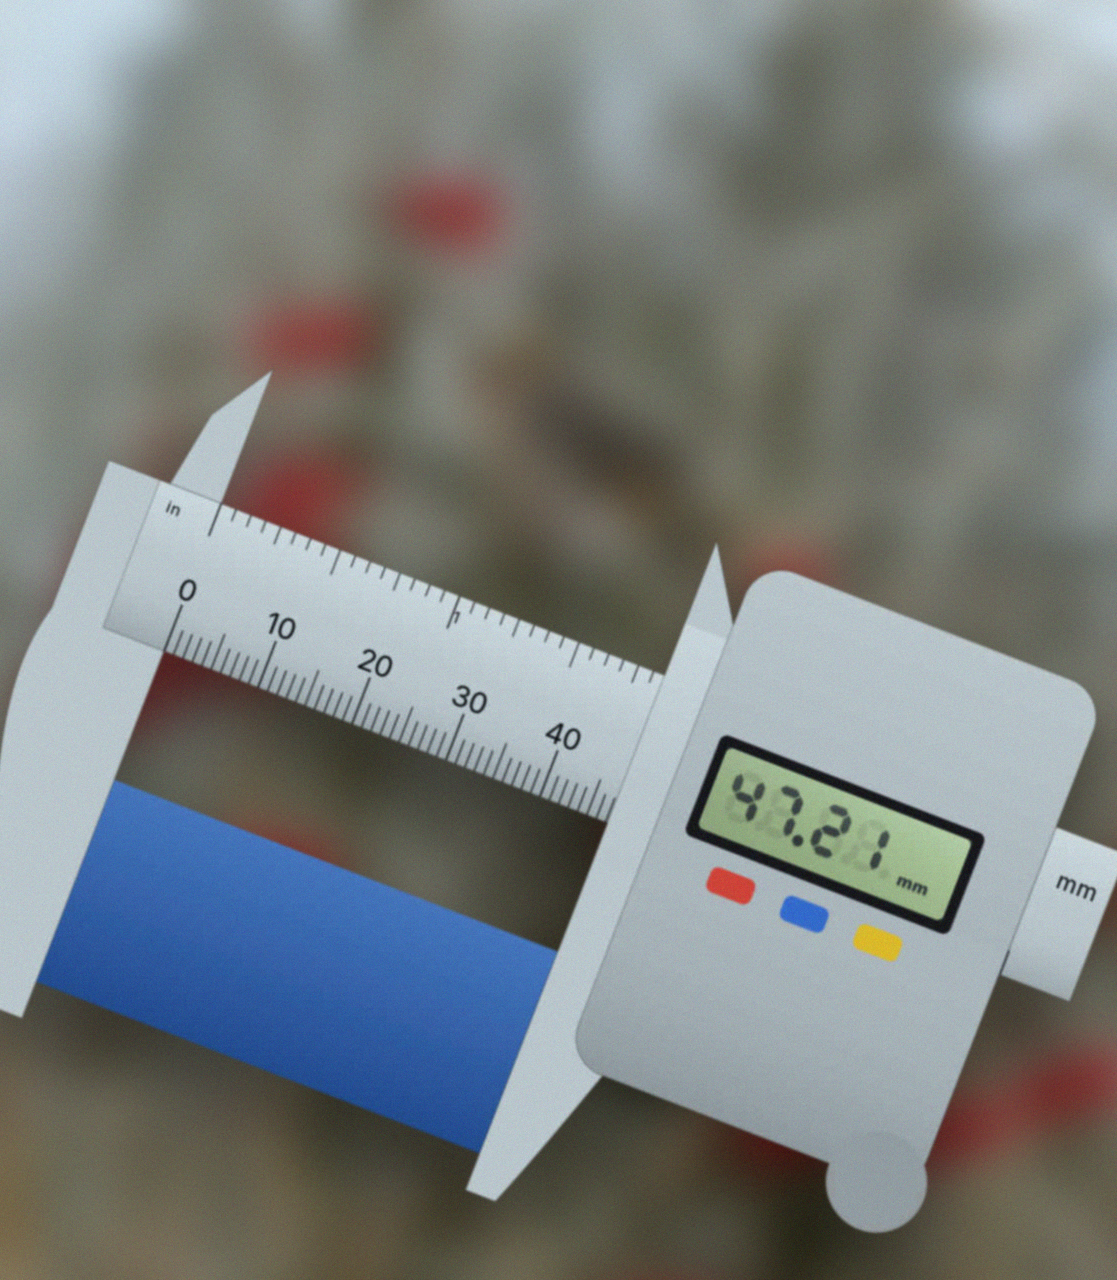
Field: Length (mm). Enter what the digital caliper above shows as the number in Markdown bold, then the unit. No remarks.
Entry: **47.21** mm
